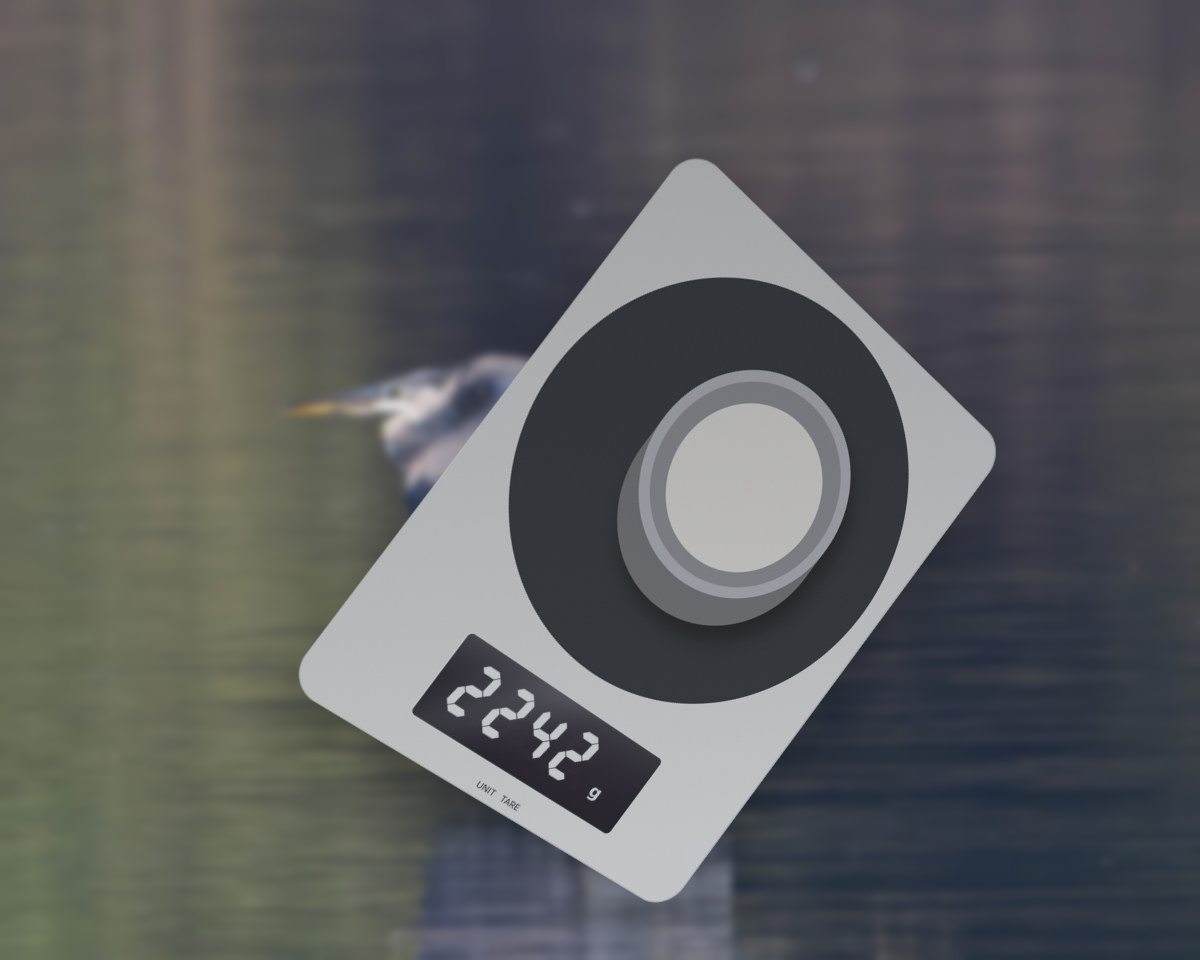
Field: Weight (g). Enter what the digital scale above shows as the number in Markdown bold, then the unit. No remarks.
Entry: **2242** g
